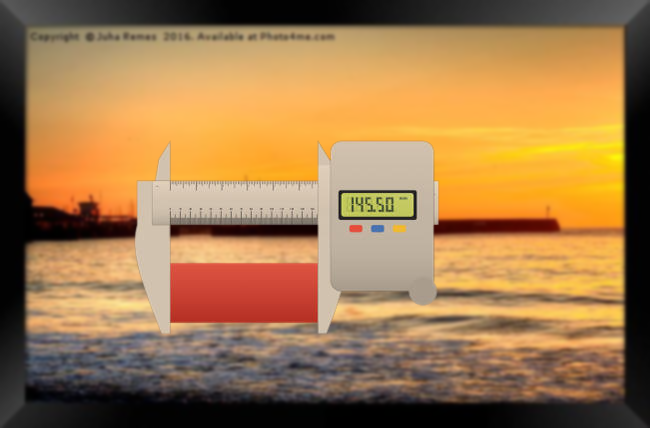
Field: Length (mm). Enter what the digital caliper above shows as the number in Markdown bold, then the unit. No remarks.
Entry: **145.50** mm
